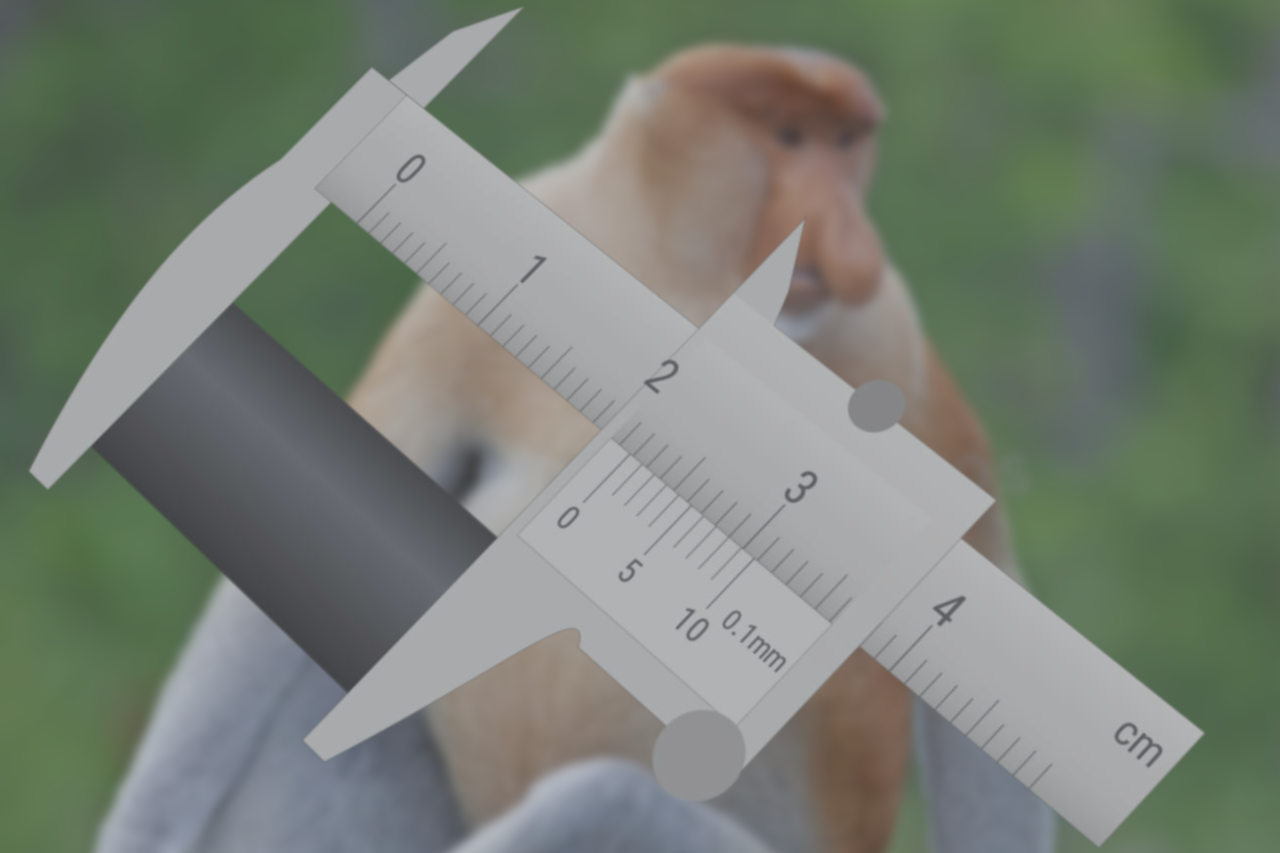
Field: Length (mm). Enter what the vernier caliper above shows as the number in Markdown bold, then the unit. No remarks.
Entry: **21.8** mm
